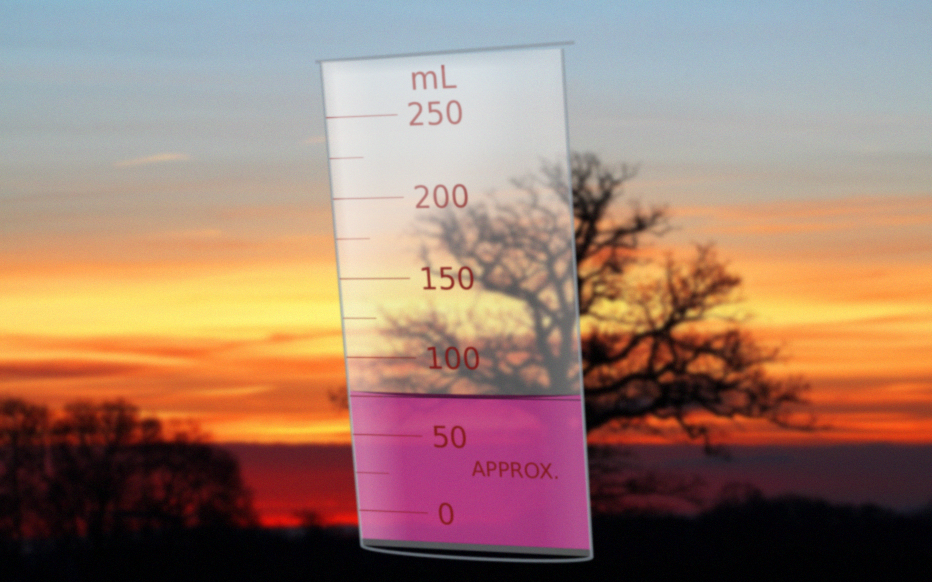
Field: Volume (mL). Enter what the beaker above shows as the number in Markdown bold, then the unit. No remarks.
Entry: **75** mL
